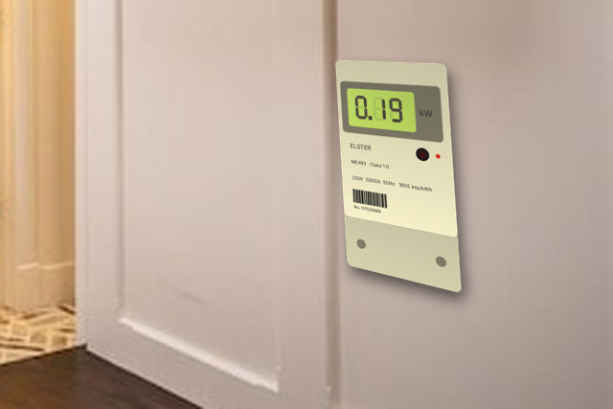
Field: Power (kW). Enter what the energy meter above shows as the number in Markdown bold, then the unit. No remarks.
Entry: **0.19** kW
